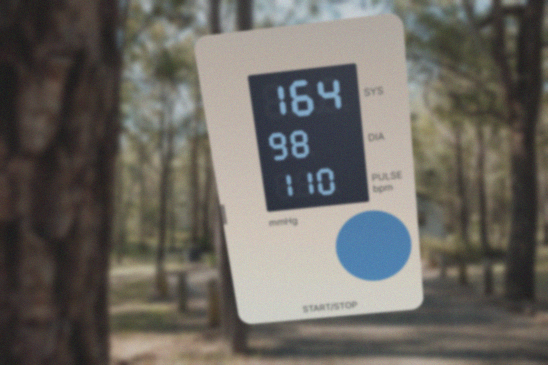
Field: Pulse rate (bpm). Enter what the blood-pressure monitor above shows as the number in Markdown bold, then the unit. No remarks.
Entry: **110** bpm
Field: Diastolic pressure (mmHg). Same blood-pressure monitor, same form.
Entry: **98** mmHg
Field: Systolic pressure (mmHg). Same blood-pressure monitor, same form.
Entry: **164** mmHg
